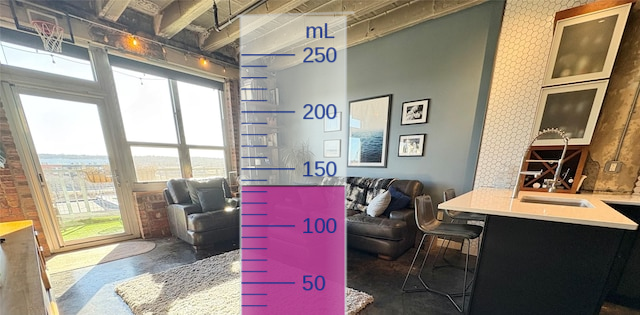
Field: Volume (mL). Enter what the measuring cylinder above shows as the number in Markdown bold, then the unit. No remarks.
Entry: **135** mL
